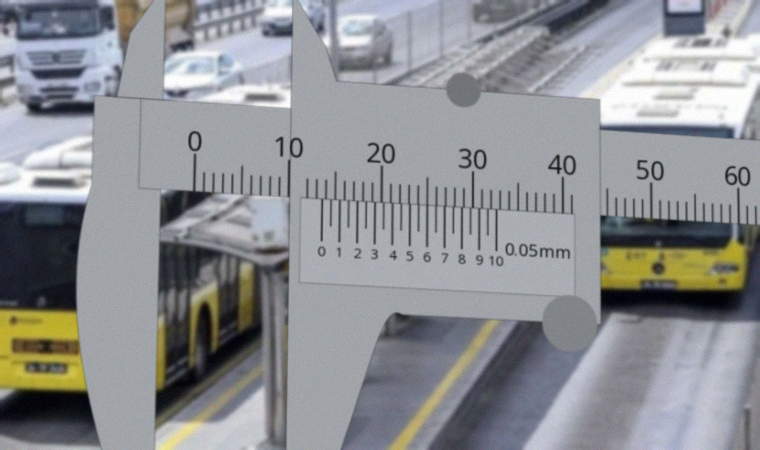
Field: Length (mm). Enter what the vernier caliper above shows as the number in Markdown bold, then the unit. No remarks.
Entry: **13.6** mm
